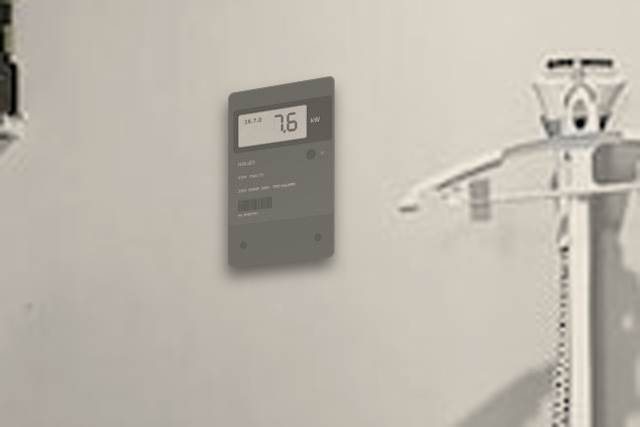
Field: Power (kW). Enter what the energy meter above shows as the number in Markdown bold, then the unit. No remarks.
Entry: **7.6** kW
